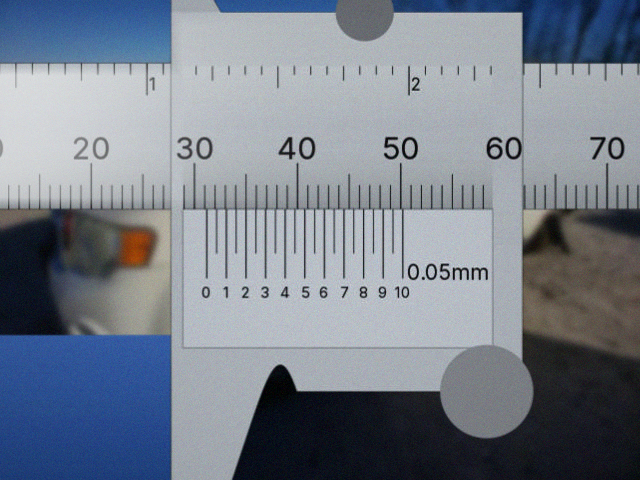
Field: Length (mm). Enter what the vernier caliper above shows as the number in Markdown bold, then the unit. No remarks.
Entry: **31.2** mm
